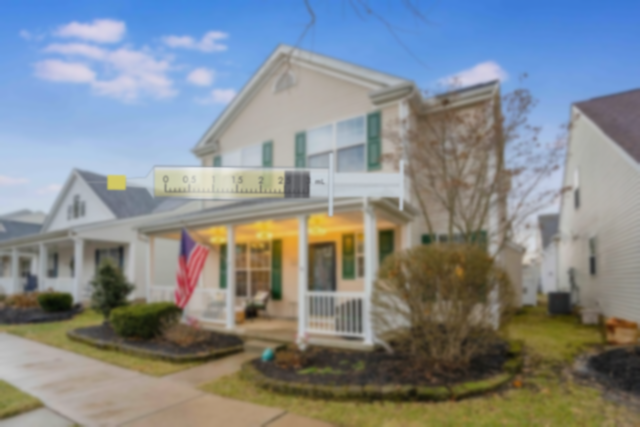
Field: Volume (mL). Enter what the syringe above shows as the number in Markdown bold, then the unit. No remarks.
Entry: **2.5** mL
